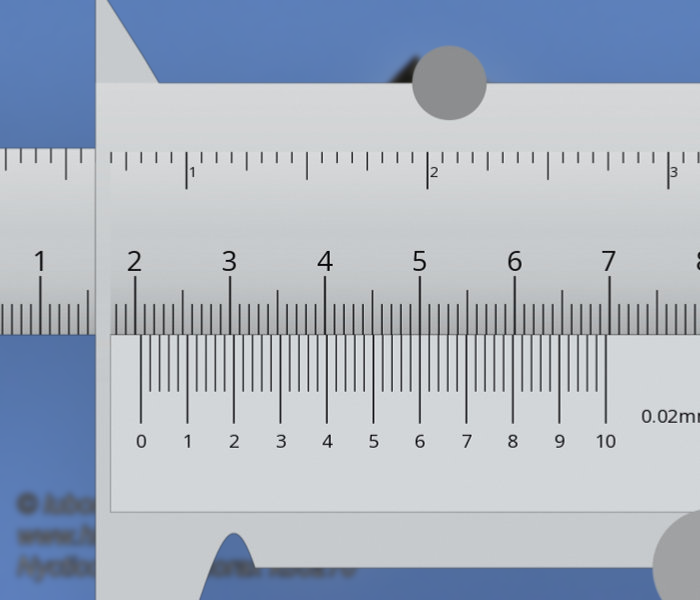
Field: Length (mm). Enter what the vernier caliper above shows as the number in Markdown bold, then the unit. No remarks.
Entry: **20.6** mm
